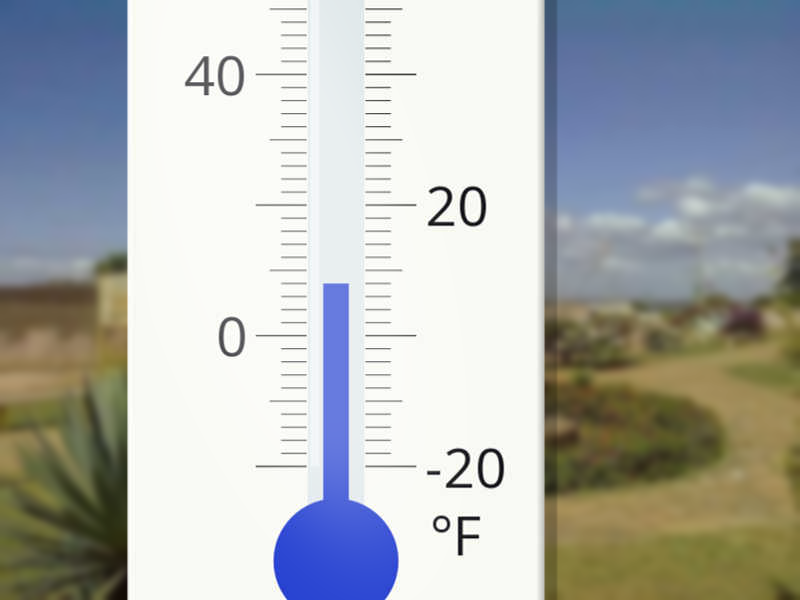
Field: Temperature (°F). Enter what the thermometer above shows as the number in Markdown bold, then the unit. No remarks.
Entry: **8** °F
